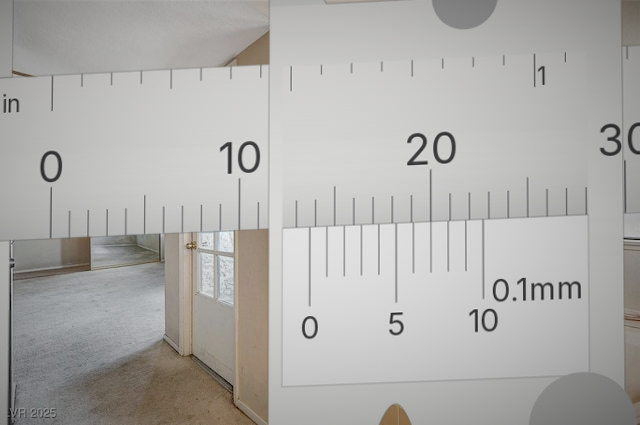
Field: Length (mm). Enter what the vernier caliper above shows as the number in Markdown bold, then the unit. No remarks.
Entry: **13.7** mm
